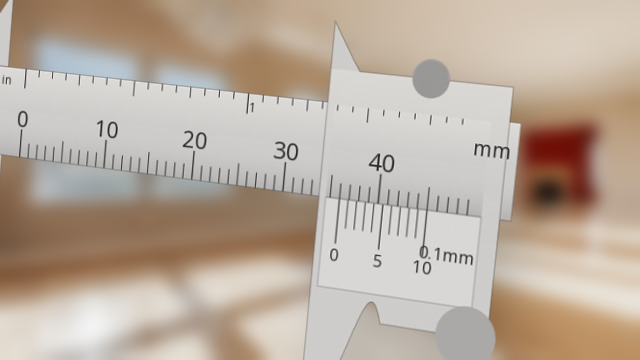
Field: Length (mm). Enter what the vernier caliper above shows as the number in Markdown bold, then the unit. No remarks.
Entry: **36.0** mm
